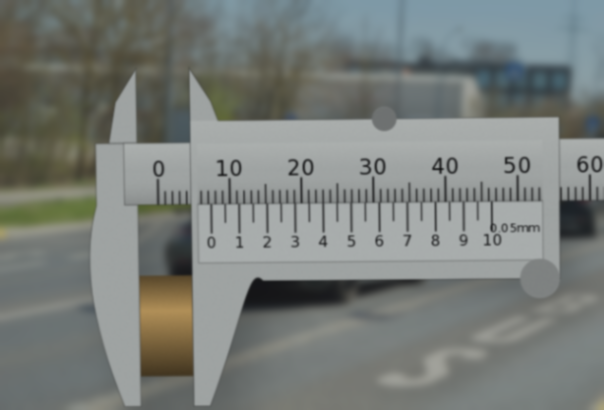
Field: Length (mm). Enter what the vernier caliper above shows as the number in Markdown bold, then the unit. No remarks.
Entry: **7.4** mm
